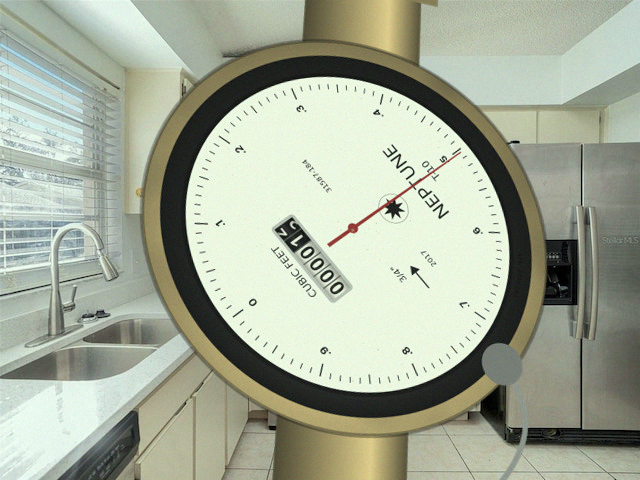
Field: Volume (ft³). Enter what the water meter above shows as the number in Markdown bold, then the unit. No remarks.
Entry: **12.50** ft³
